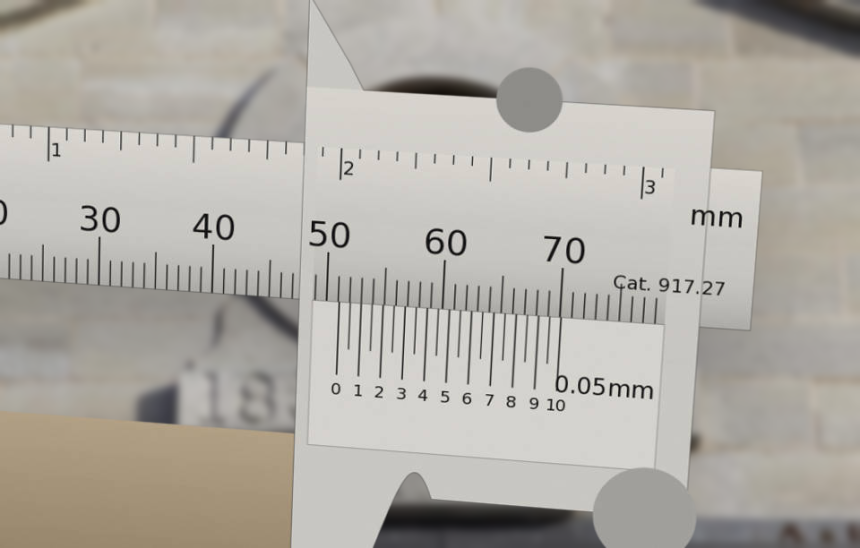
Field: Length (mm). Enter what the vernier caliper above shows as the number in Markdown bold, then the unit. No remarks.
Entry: **51.1** mm
